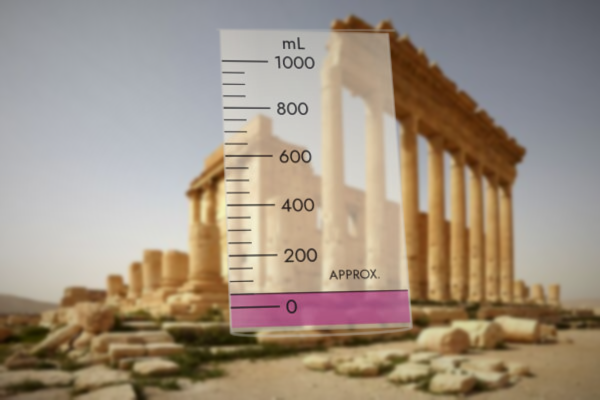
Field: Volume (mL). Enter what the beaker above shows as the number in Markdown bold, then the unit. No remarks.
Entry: **50** mL
